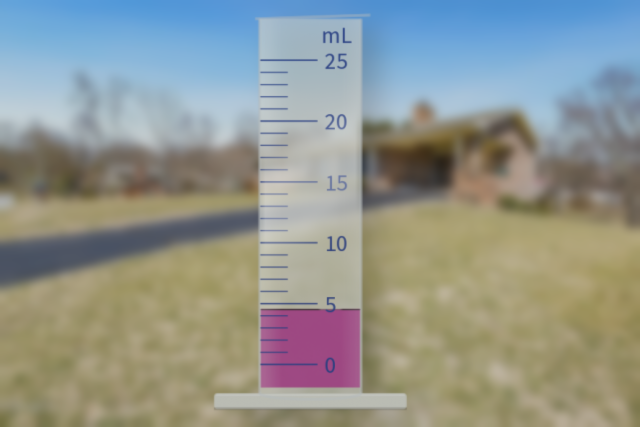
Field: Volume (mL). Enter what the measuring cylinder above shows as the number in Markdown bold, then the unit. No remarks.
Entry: **4.5** mL
